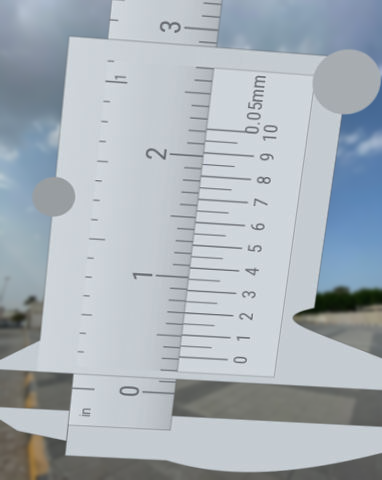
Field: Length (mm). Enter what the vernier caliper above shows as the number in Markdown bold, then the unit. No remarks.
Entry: **3.2** mm
